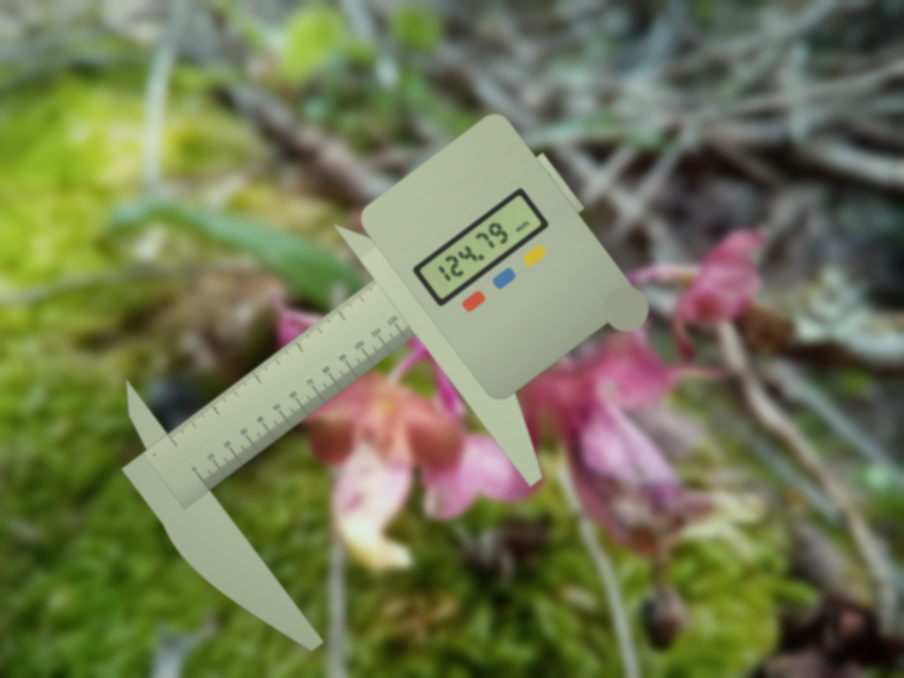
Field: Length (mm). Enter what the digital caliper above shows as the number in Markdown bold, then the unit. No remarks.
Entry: **124.79** mm
